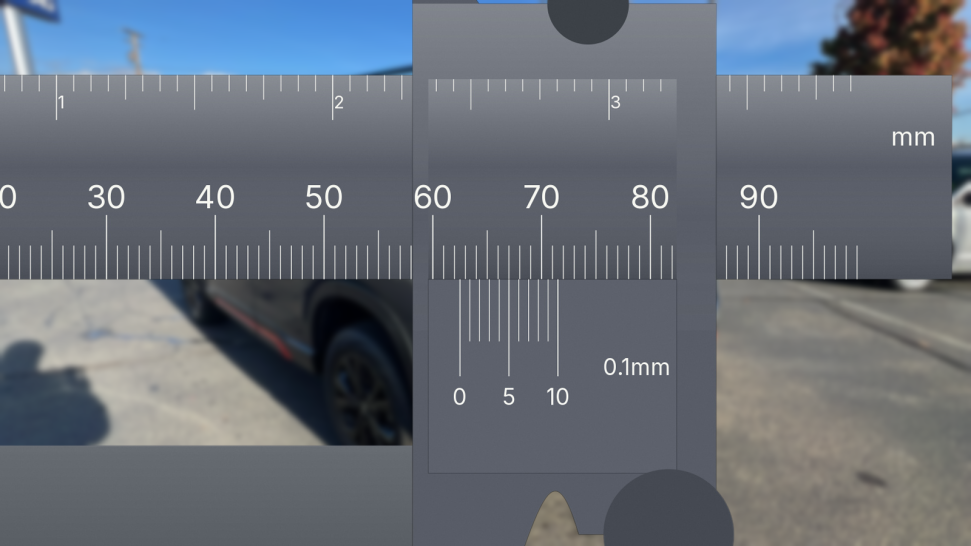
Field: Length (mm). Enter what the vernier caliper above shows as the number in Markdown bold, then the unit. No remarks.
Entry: **62.5** mm
